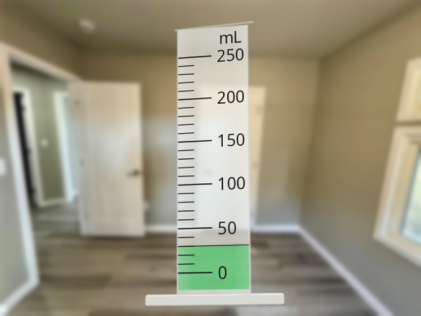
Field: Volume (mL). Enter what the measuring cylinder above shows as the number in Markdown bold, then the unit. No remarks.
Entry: **30** mL
